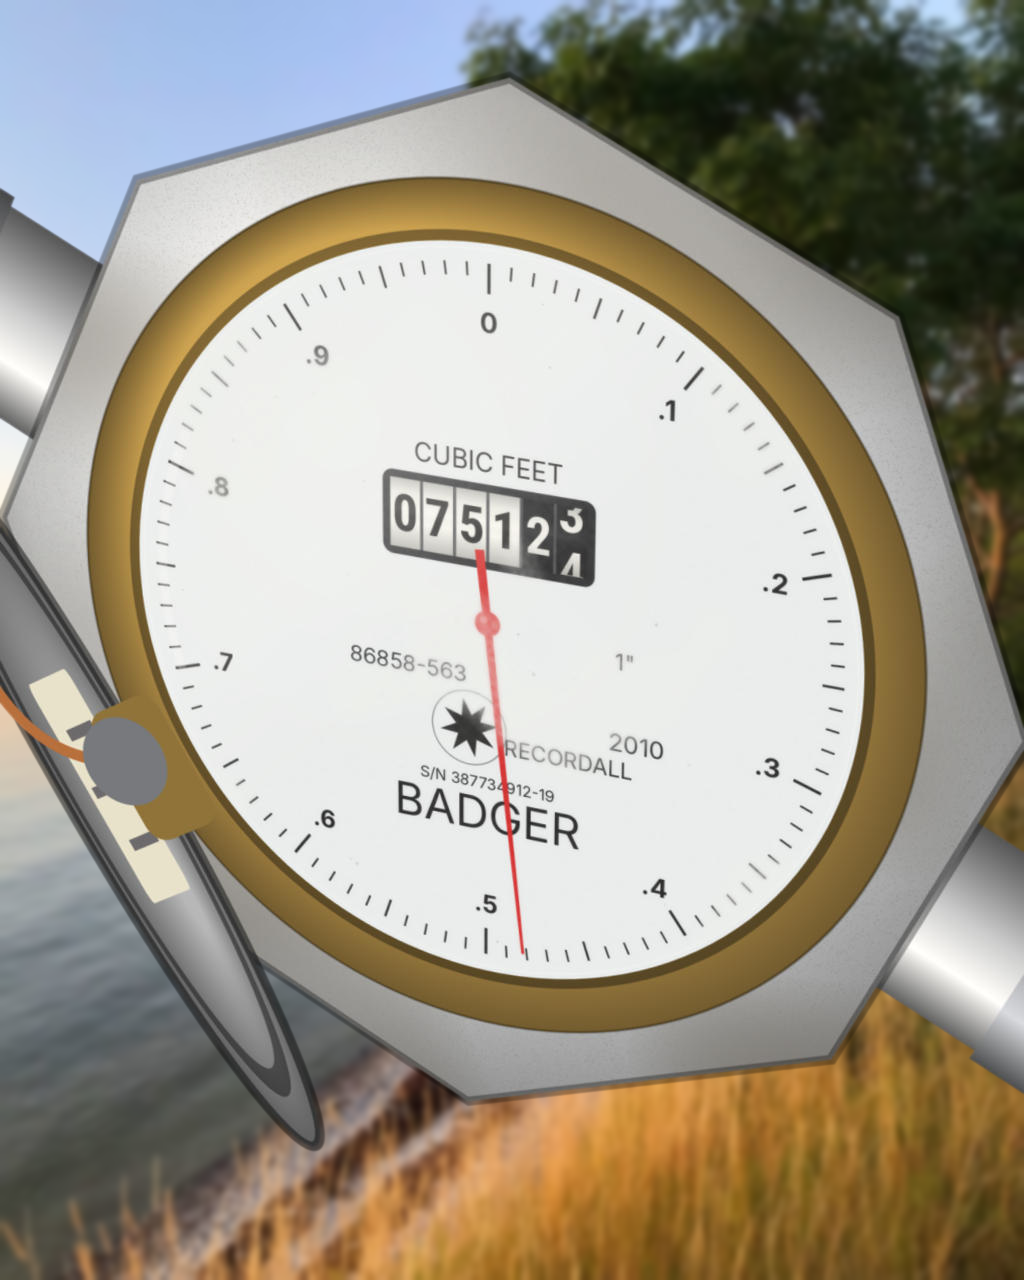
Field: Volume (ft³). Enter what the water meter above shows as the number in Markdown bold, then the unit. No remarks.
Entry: **75123.48** ft³
